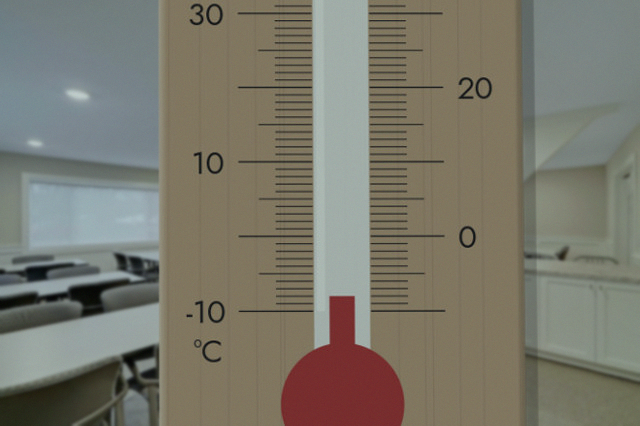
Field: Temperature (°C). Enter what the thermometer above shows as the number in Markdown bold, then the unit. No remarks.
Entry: **-8** °C
